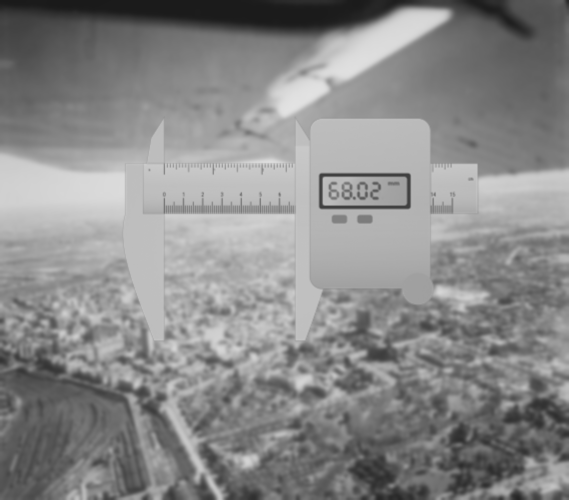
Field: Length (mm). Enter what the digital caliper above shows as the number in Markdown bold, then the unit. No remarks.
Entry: **68.02** mm
